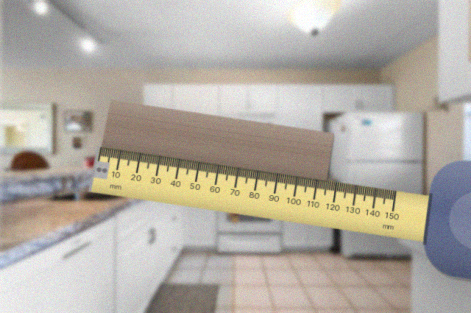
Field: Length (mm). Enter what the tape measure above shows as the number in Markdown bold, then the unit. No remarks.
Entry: **115** mm
